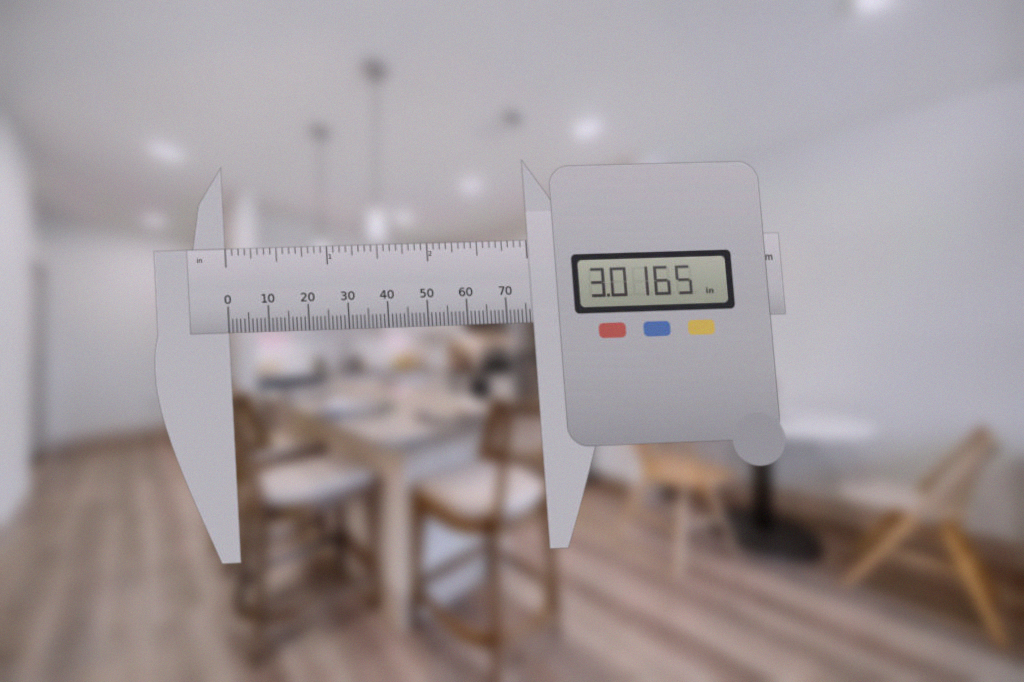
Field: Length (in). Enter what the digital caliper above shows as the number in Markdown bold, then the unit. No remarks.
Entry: **3.0165** in
